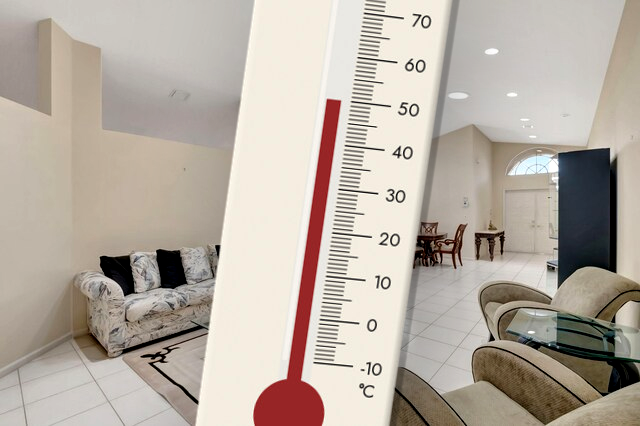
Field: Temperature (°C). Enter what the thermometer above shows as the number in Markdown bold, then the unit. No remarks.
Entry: **50** °C
